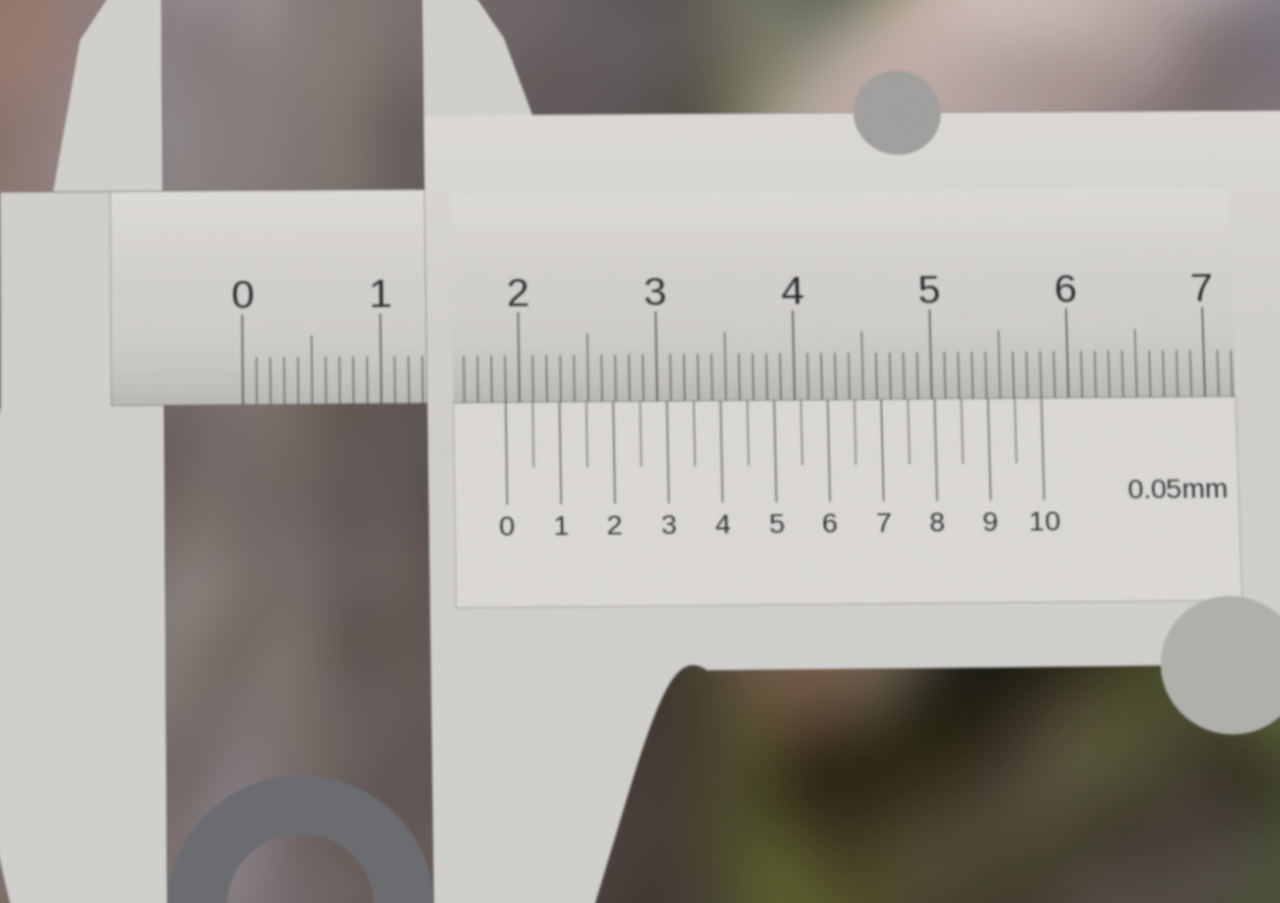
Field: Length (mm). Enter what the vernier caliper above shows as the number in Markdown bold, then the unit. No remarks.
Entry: **19.0** mm
